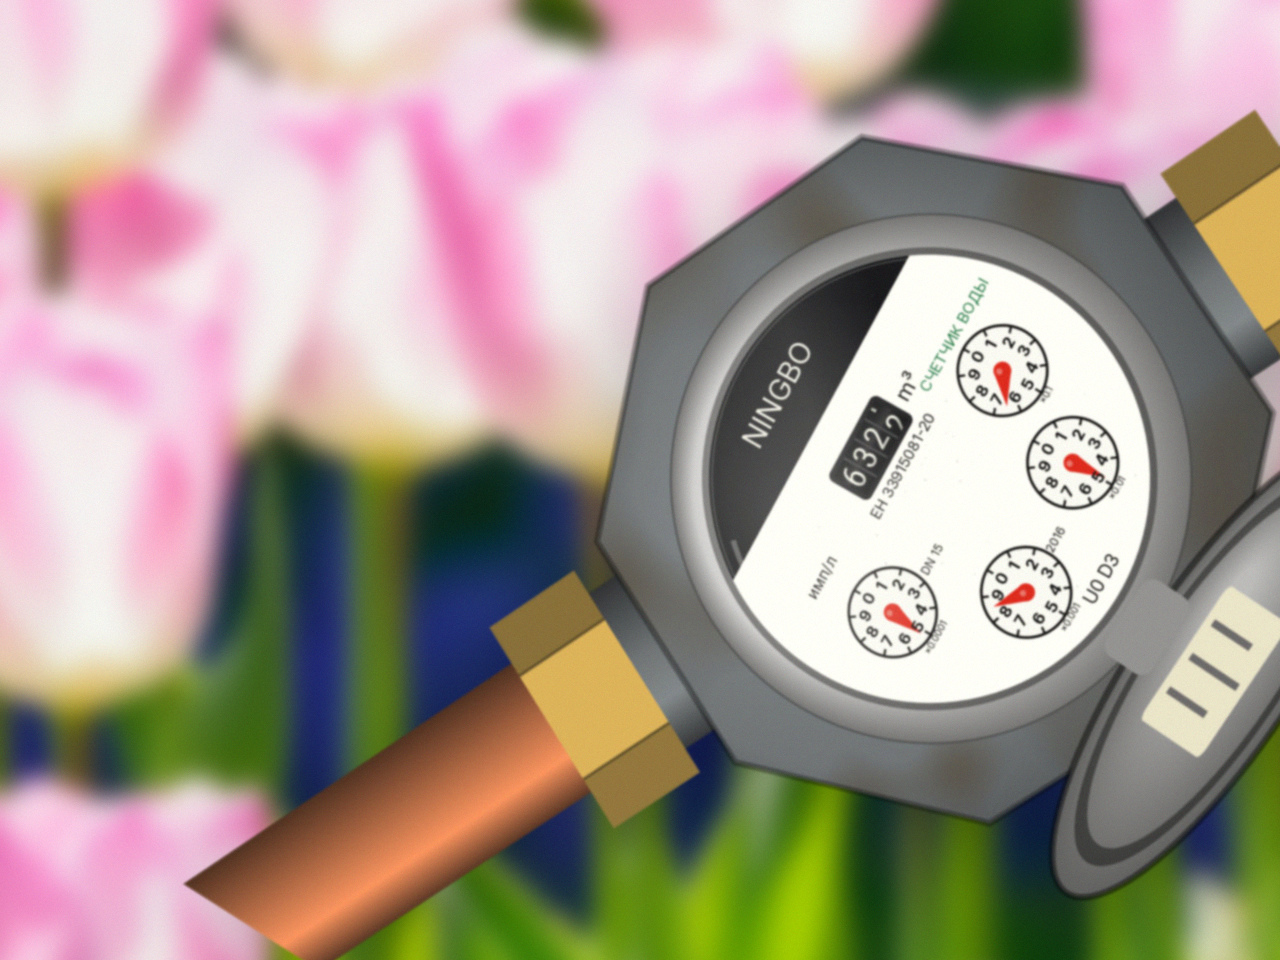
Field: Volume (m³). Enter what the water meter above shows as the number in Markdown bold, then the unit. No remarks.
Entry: **6321.6485** m³
